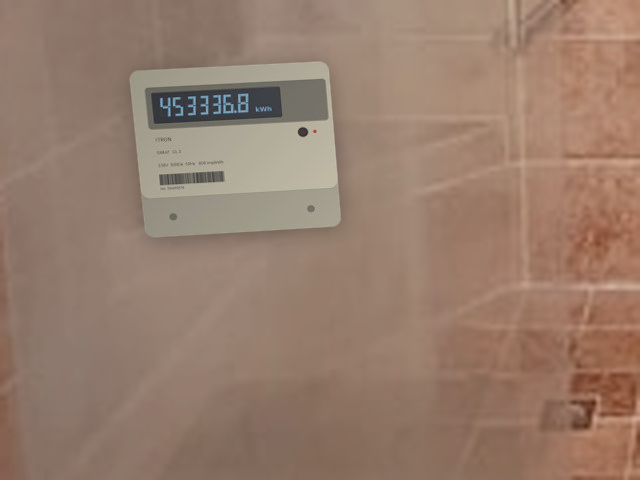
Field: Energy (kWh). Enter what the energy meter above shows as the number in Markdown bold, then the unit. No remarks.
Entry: **453336.8** kWh
